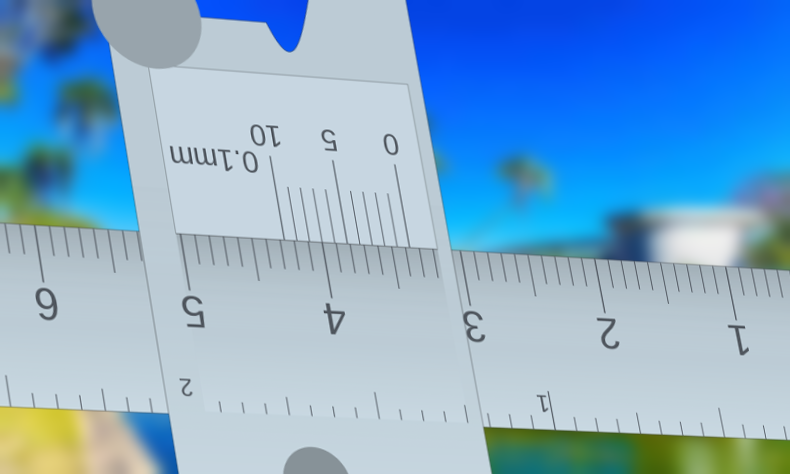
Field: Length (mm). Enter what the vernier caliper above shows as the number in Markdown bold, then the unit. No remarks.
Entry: **33.7** mm
